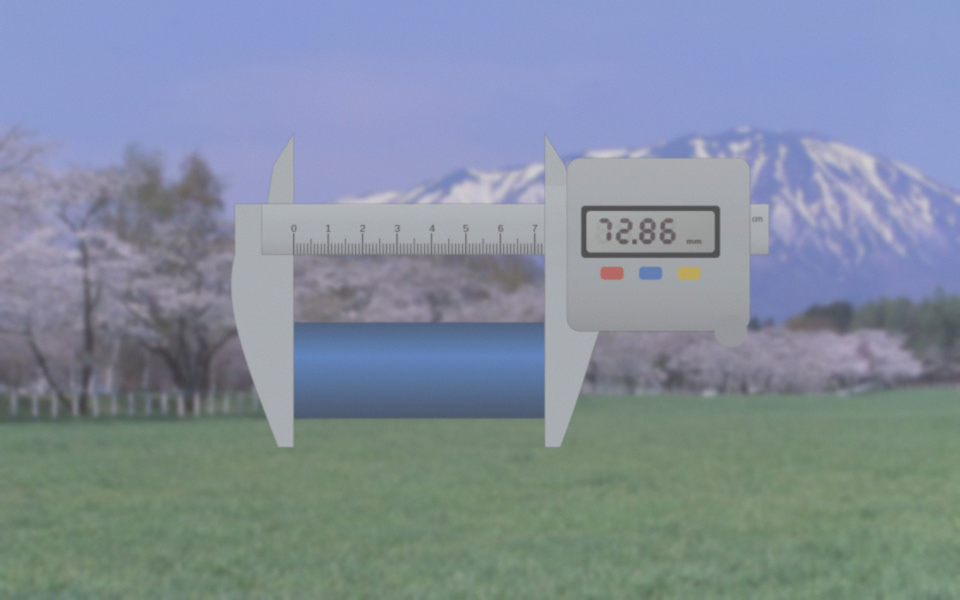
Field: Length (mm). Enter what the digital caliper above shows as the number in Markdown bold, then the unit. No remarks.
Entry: **72.86** mm
